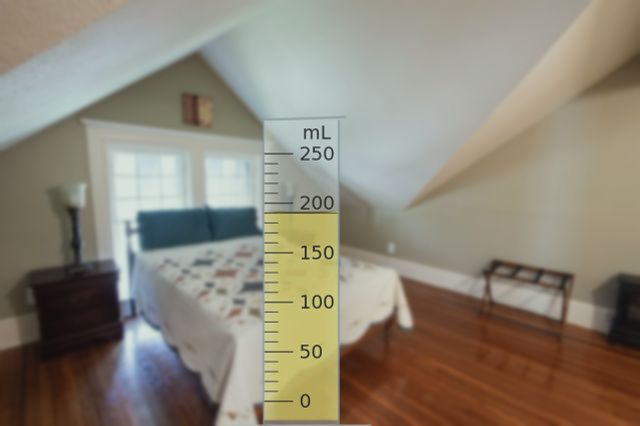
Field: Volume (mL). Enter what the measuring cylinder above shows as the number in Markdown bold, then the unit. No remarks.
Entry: **190** mL
